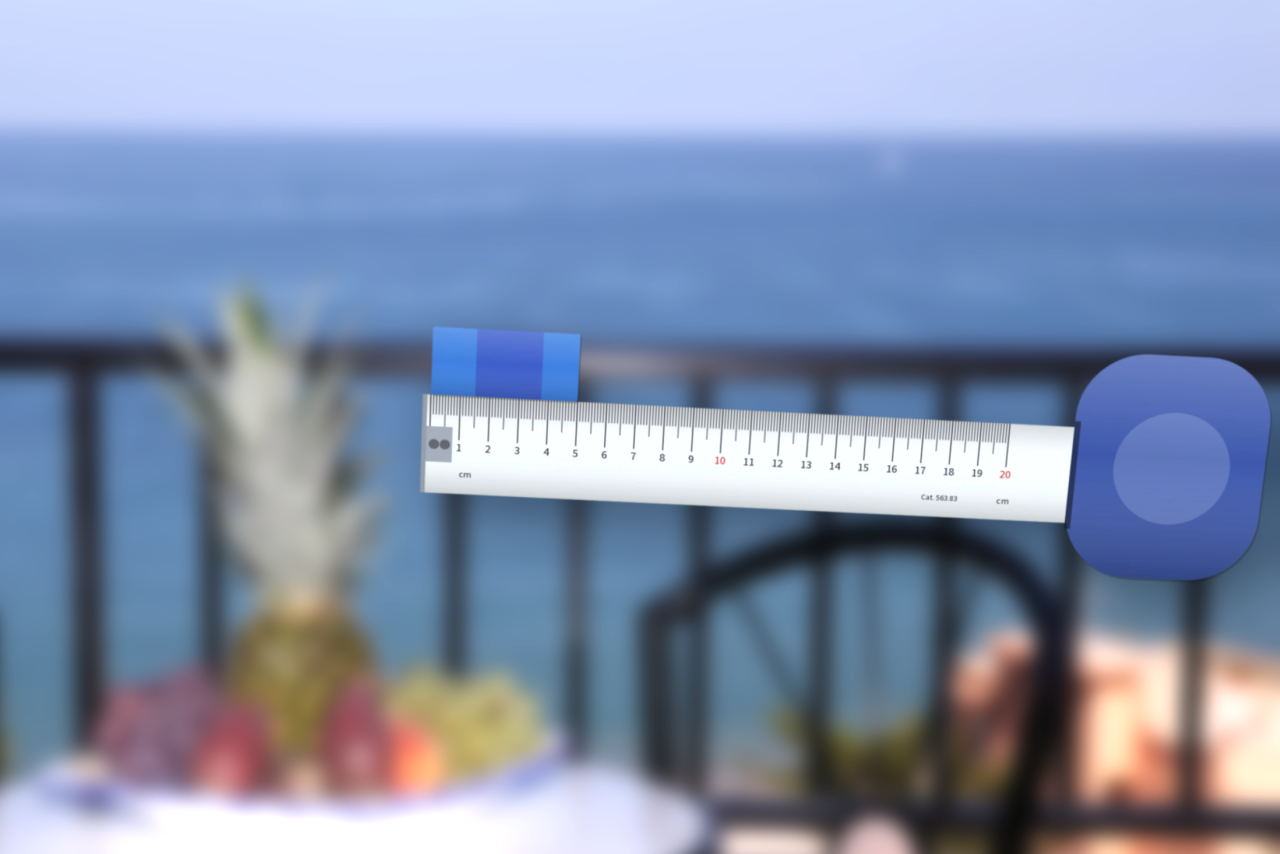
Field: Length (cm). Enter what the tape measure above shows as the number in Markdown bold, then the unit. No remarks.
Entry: **5** cm
